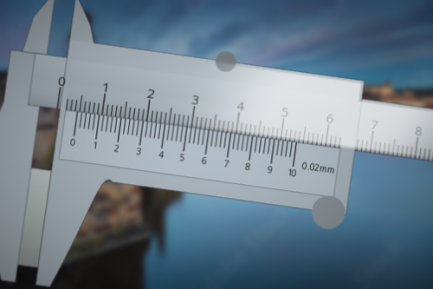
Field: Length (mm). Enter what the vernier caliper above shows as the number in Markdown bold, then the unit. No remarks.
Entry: **4.5** mm
